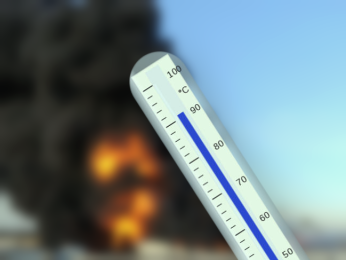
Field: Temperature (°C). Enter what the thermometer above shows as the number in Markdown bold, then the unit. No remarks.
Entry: **91** °C
